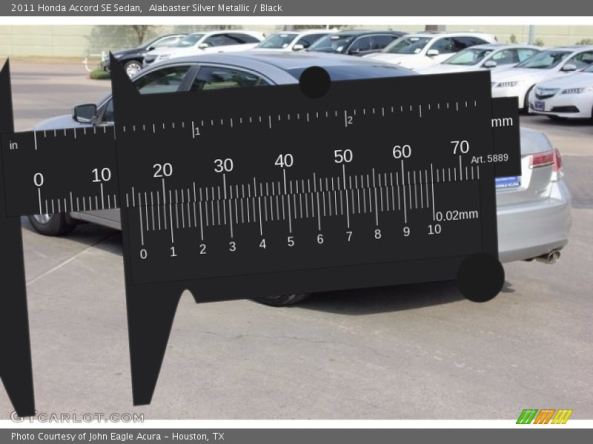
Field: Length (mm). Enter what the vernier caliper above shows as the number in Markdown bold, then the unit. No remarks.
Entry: **16.0** mm
